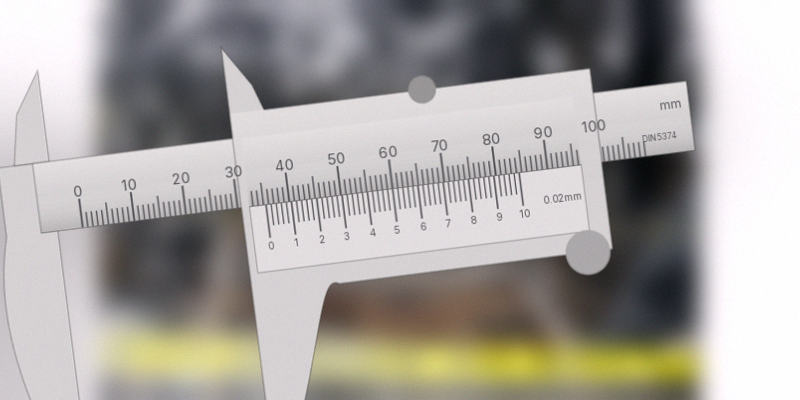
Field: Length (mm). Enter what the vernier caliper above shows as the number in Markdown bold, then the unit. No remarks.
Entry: **35.5** mm
